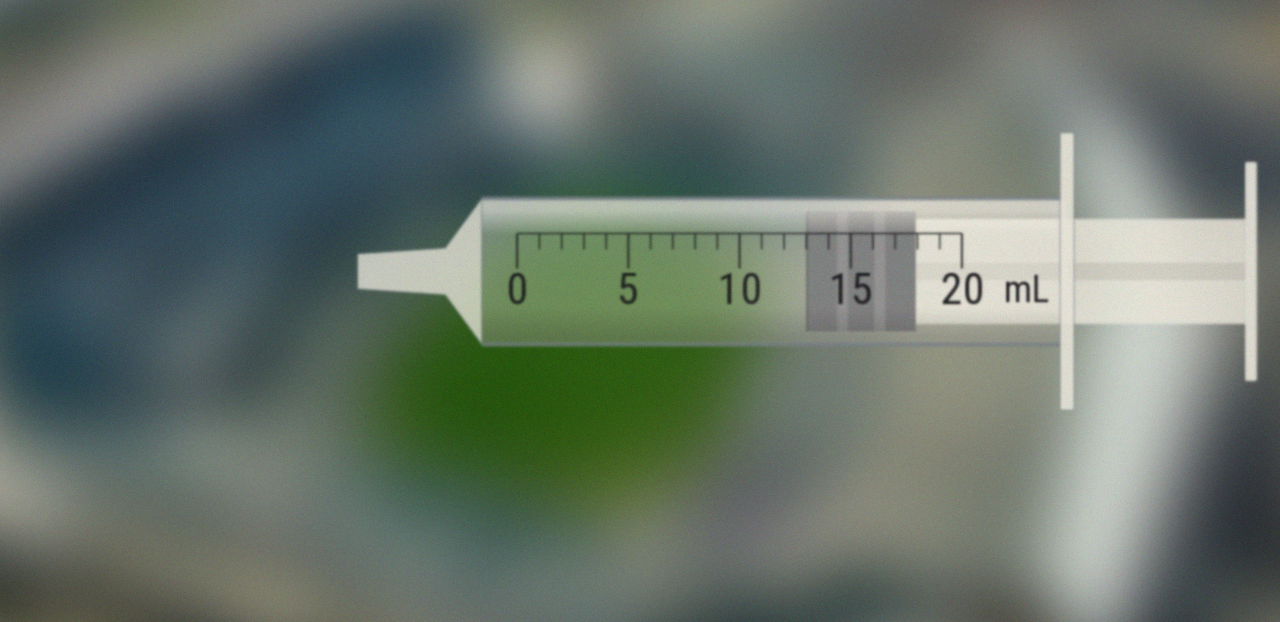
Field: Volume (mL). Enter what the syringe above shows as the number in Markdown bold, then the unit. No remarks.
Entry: **13** mL
